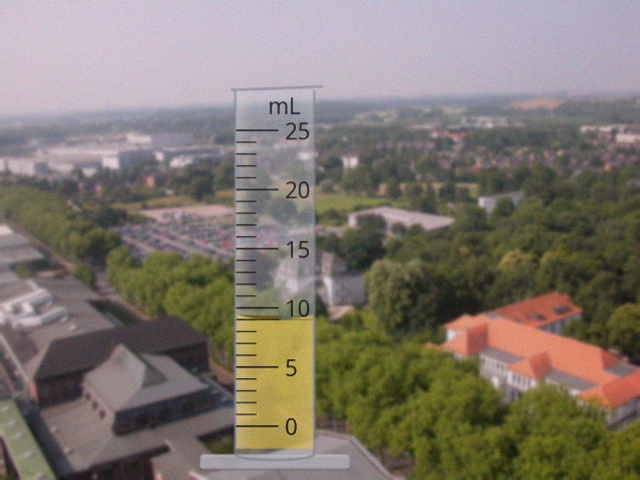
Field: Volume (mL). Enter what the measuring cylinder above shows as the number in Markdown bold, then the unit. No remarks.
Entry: **9** mL
